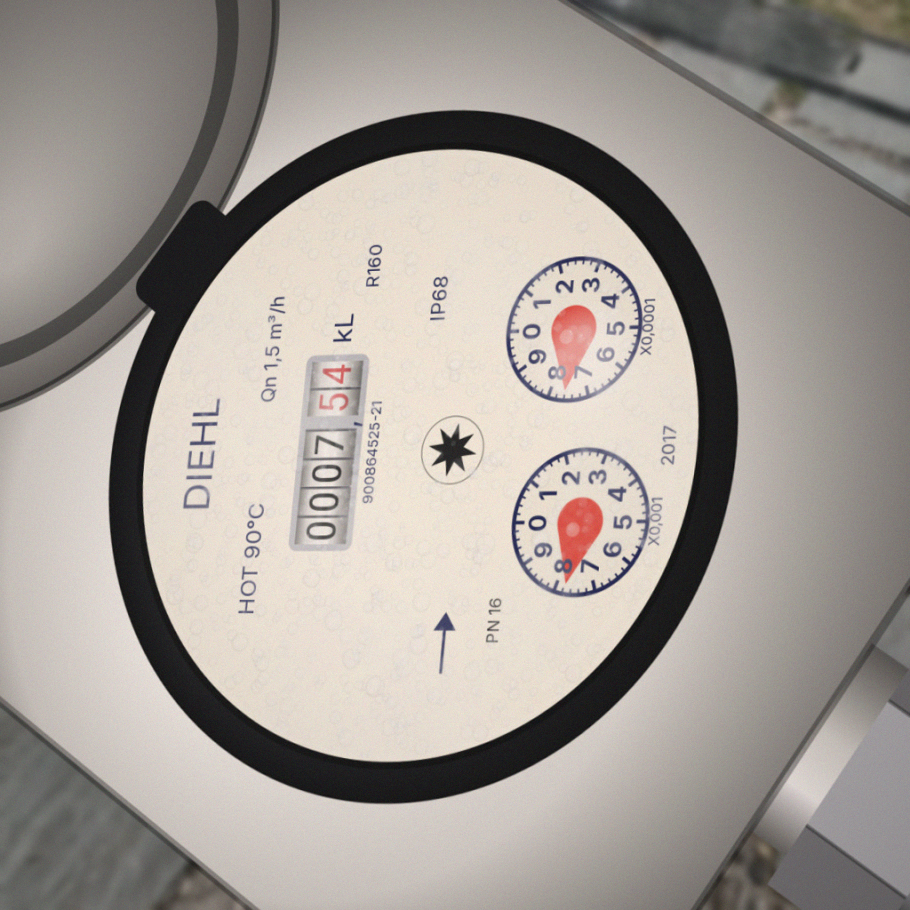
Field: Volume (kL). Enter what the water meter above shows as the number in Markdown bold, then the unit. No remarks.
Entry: **7.5477** kL
